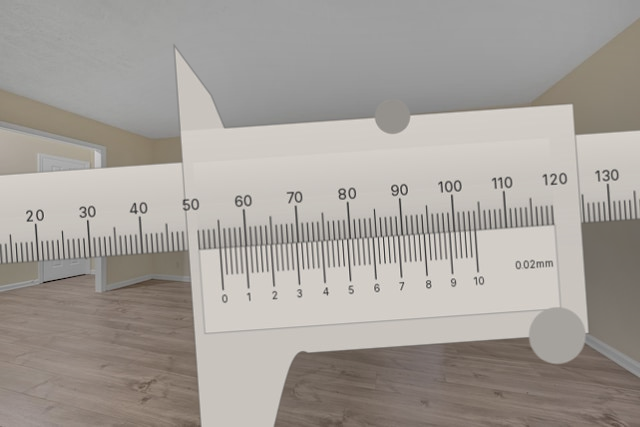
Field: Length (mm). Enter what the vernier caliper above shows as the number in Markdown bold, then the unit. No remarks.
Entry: **55.0** mm
